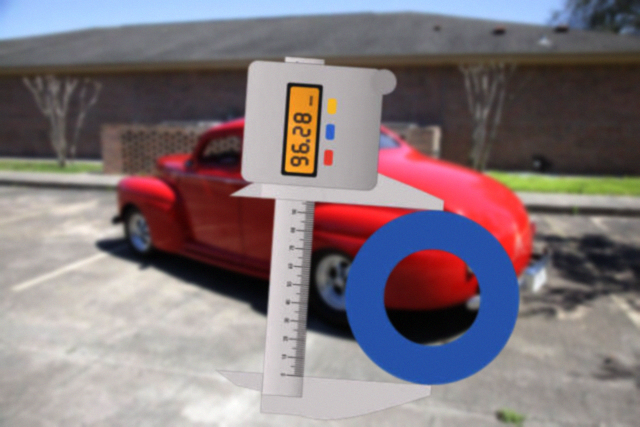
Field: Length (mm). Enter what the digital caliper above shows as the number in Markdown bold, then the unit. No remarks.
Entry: **96.28** mm
